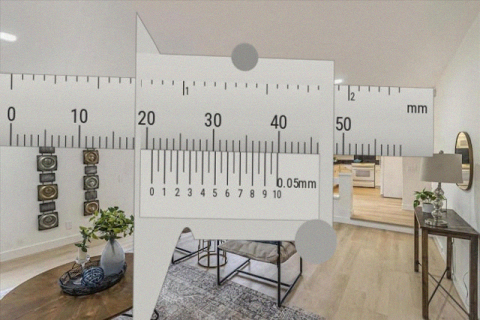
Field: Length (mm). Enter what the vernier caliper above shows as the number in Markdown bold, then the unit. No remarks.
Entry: **20.8** mm
